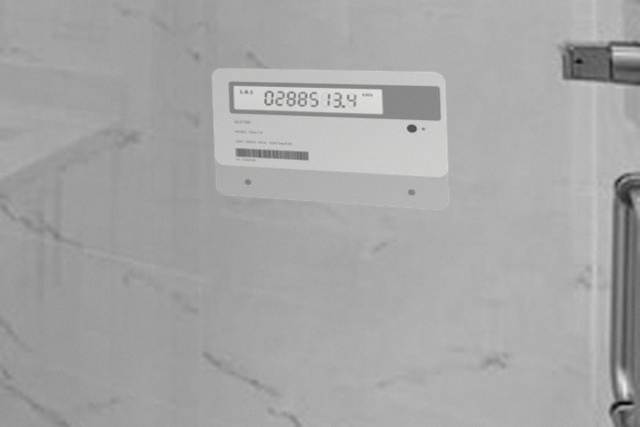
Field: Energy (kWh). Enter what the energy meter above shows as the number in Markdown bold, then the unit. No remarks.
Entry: **288513.4** kWh
